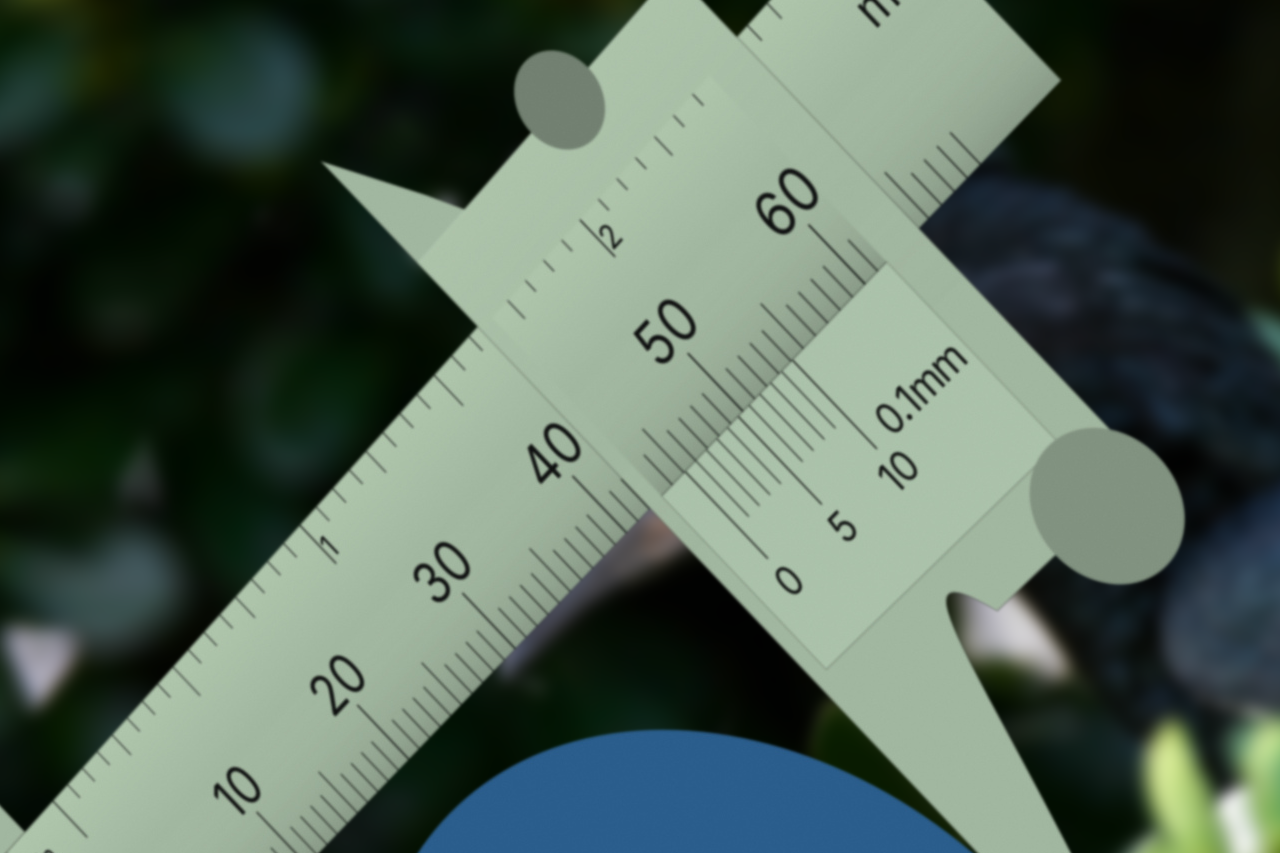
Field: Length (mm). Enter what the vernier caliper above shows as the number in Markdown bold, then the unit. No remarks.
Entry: **45.1** mm
